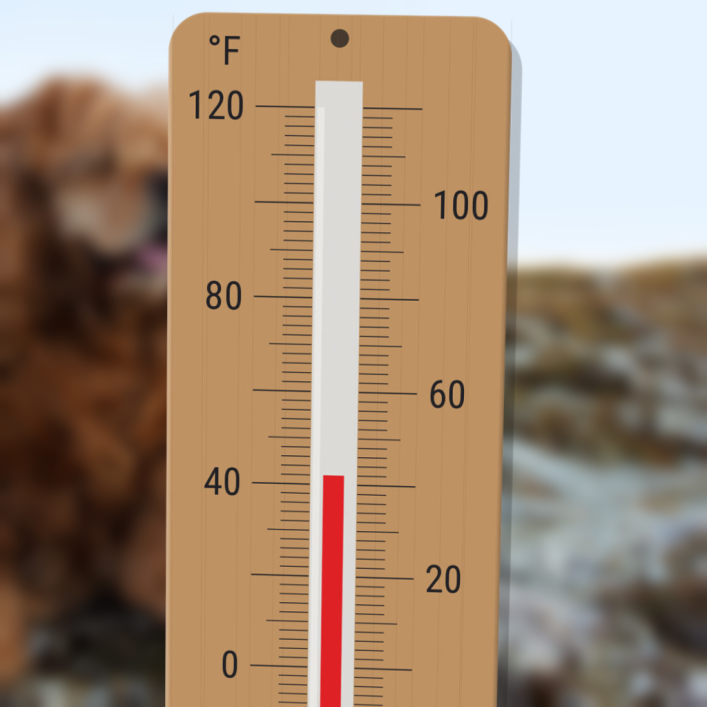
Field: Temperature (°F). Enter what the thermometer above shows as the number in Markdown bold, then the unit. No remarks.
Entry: **42** °F
